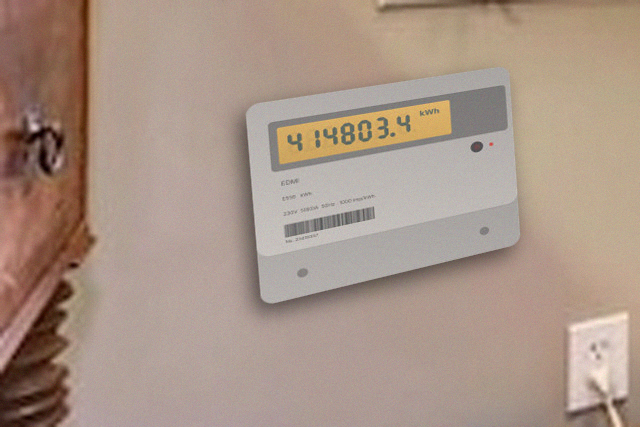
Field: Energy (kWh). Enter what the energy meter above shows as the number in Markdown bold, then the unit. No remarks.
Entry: **414803.4** kWh
